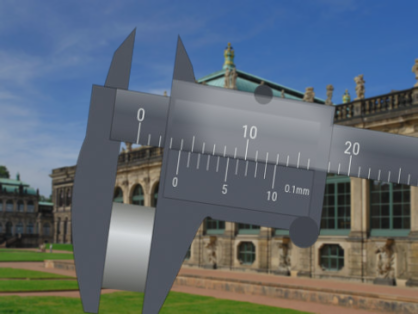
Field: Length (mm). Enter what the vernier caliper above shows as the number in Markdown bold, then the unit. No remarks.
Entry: **3.9** mm
